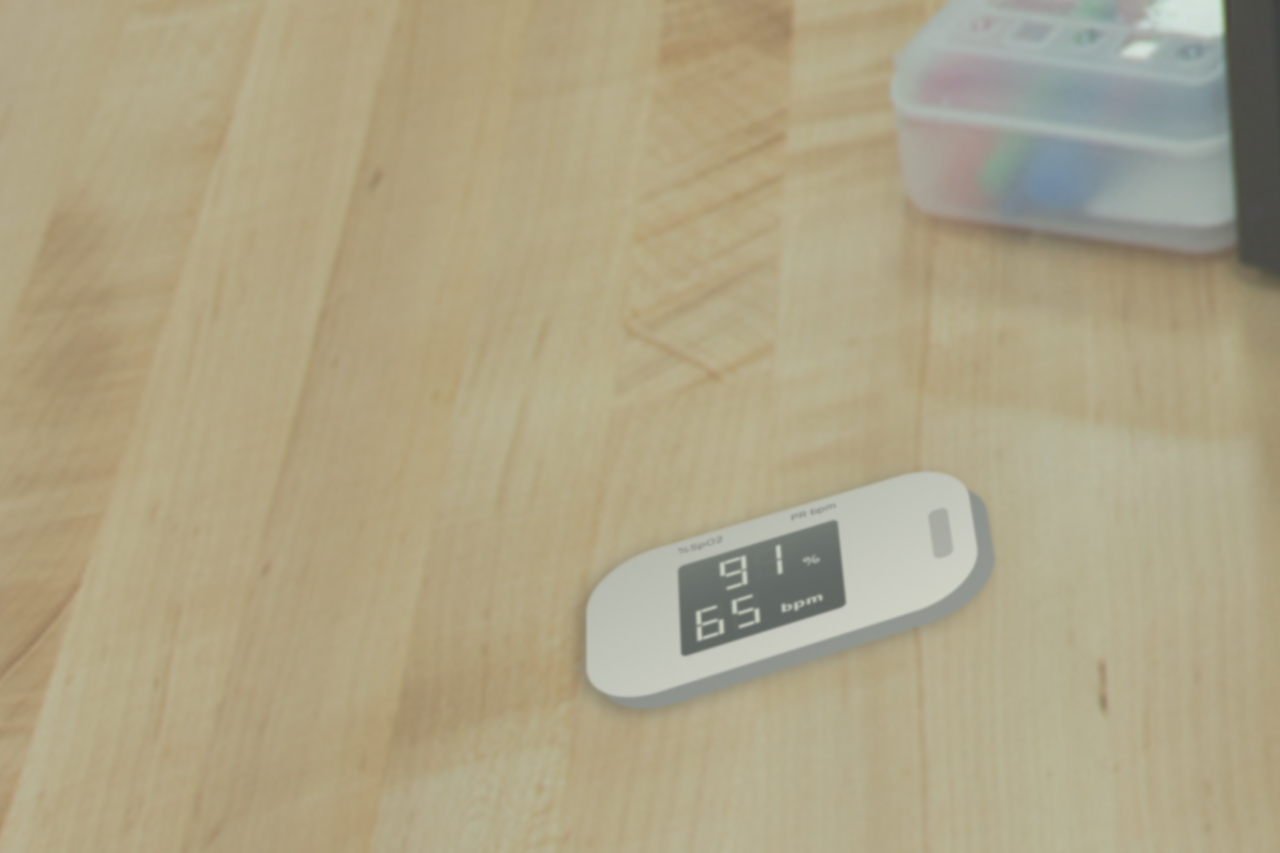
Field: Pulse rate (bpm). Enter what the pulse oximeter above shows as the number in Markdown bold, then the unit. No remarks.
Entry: **65** bpm
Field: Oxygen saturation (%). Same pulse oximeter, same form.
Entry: **91** %
